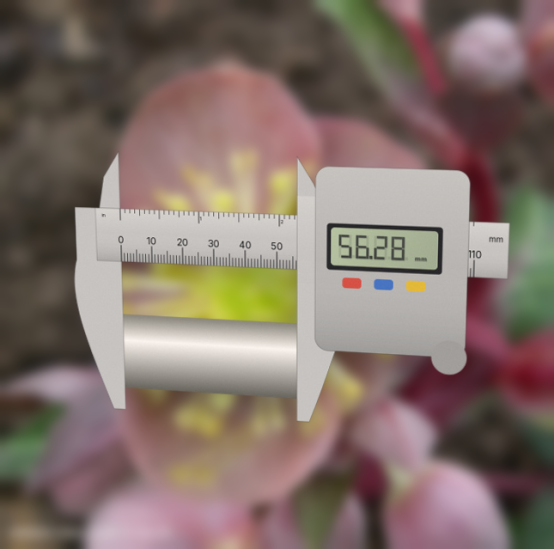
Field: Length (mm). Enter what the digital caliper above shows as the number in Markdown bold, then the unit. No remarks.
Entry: **56.28** mm
